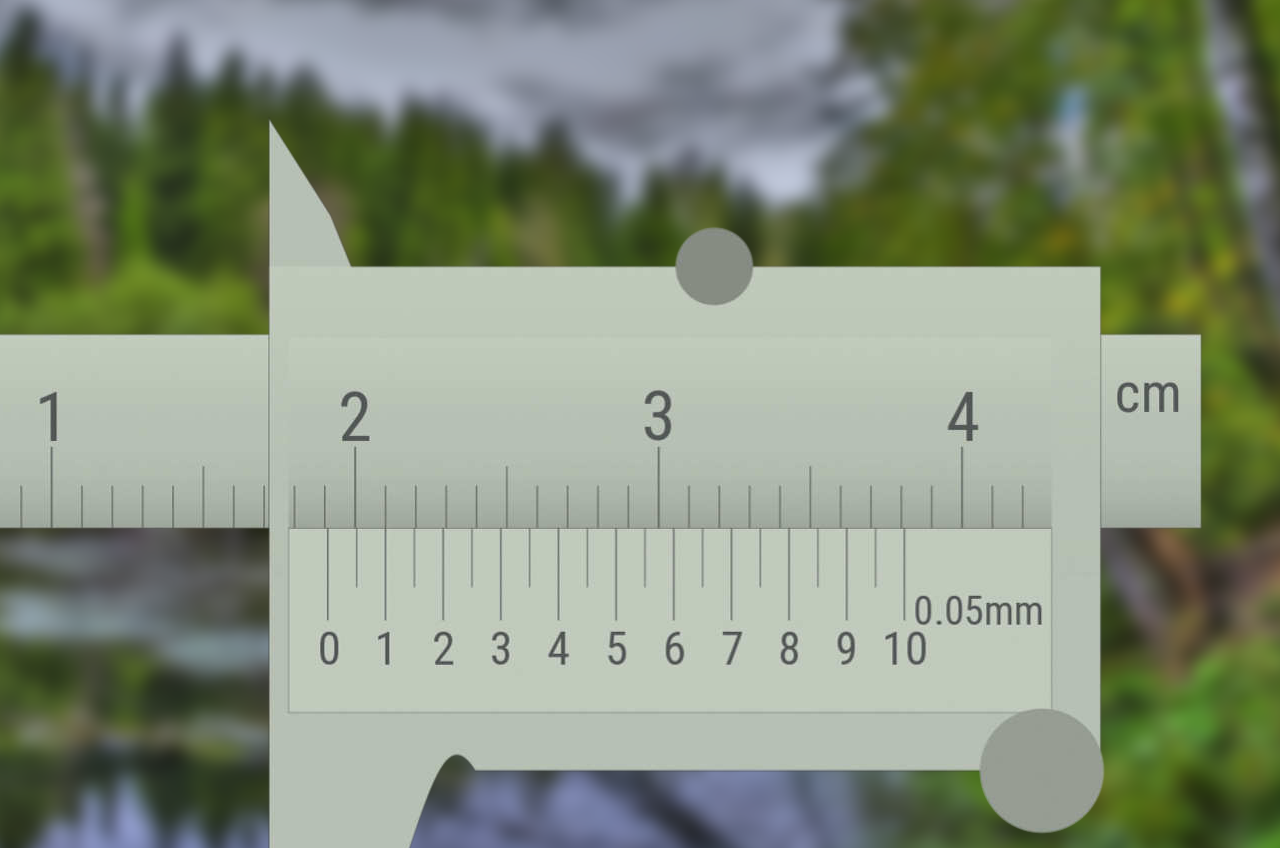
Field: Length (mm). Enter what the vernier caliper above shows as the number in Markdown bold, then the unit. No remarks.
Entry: **19.10** mm
